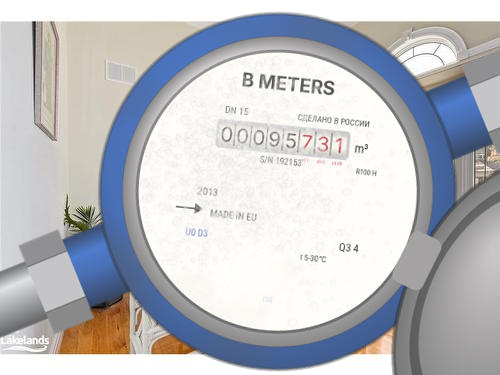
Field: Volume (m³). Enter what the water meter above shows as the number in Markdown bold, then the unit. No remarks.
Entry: **95.731** m³
